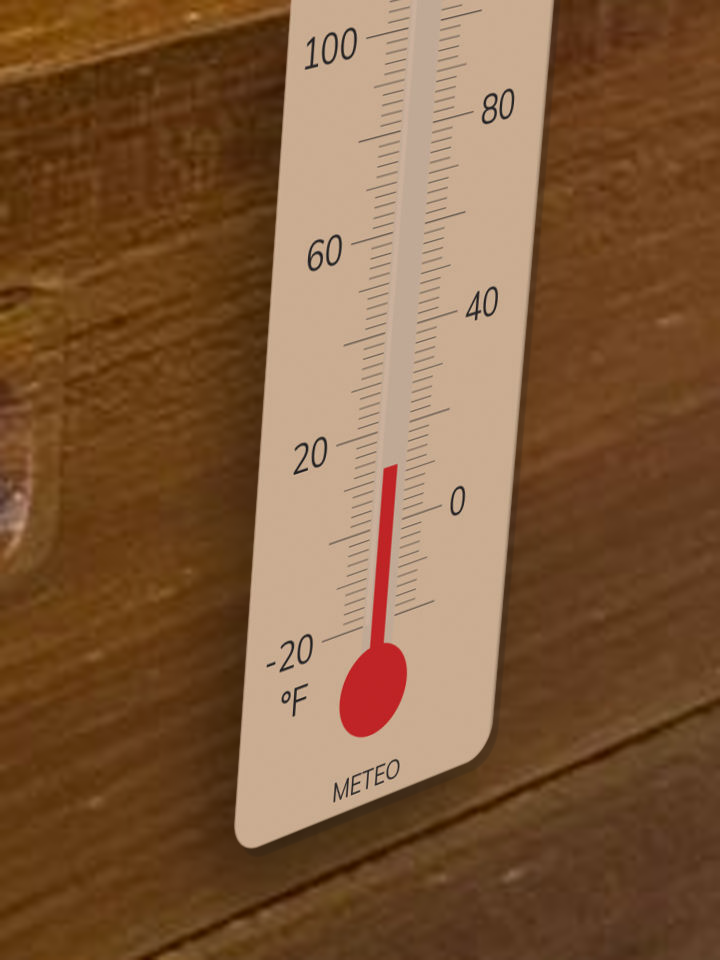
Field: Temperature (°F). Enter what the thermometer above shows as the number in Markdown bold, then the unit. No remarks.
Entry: **12** °F
